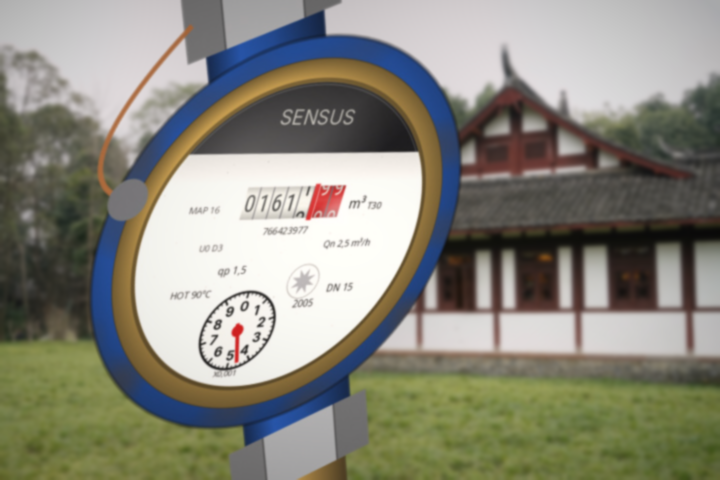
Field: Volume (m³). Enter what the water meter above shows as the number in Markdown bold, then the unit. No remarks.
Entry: **1611.994** m³
